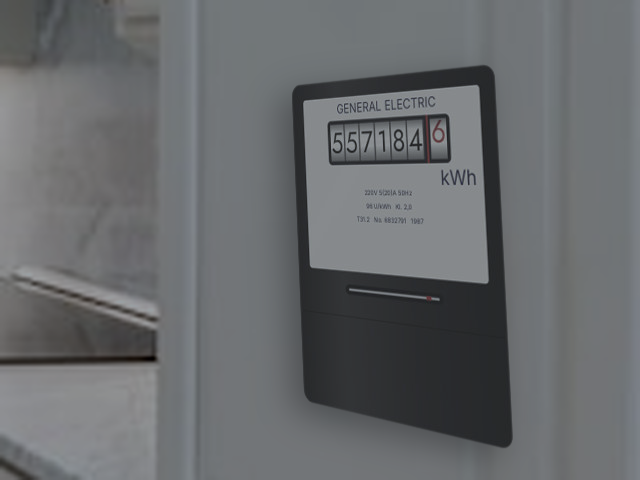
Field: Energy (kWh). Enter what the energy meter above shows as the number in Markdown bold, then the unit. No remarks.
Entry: **557184.6** kWh
